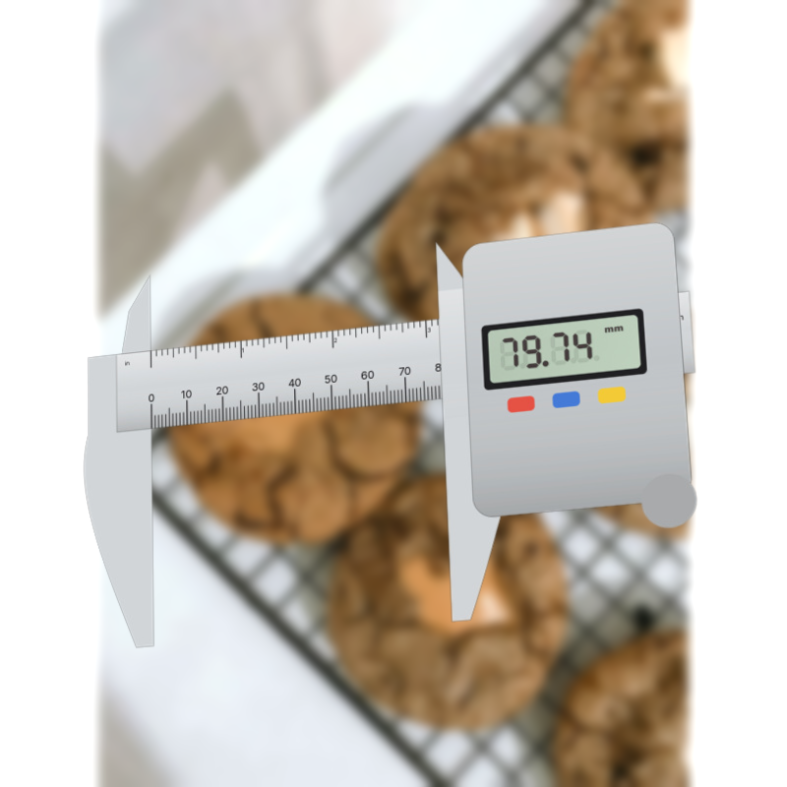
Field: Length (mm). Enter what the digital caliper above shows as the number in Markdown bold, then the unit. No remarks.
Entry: **79.74** mm
